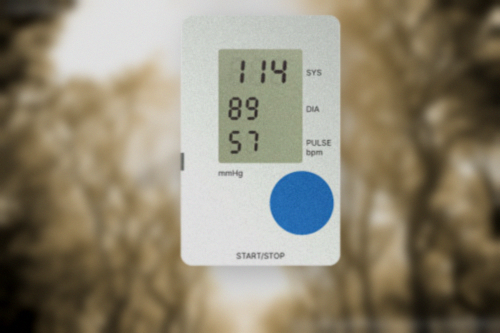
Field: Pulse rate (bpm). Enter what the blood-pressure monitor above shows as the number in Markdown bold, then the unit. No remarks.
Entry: **57** bpm
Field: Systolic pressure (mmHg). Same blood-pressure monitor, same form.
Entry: **114** mmHg
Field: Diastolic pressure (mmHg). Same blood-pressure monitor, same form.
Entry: **89** mmHg
